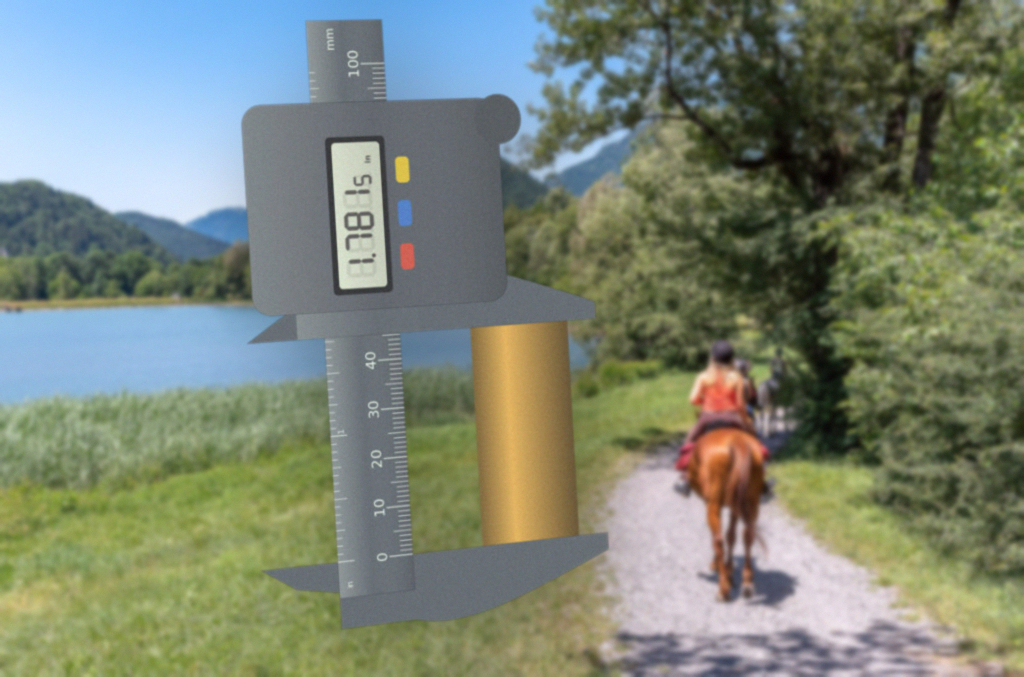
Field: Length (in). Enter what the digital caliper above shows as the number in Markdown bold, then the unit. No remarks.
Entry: **1.7815** in
